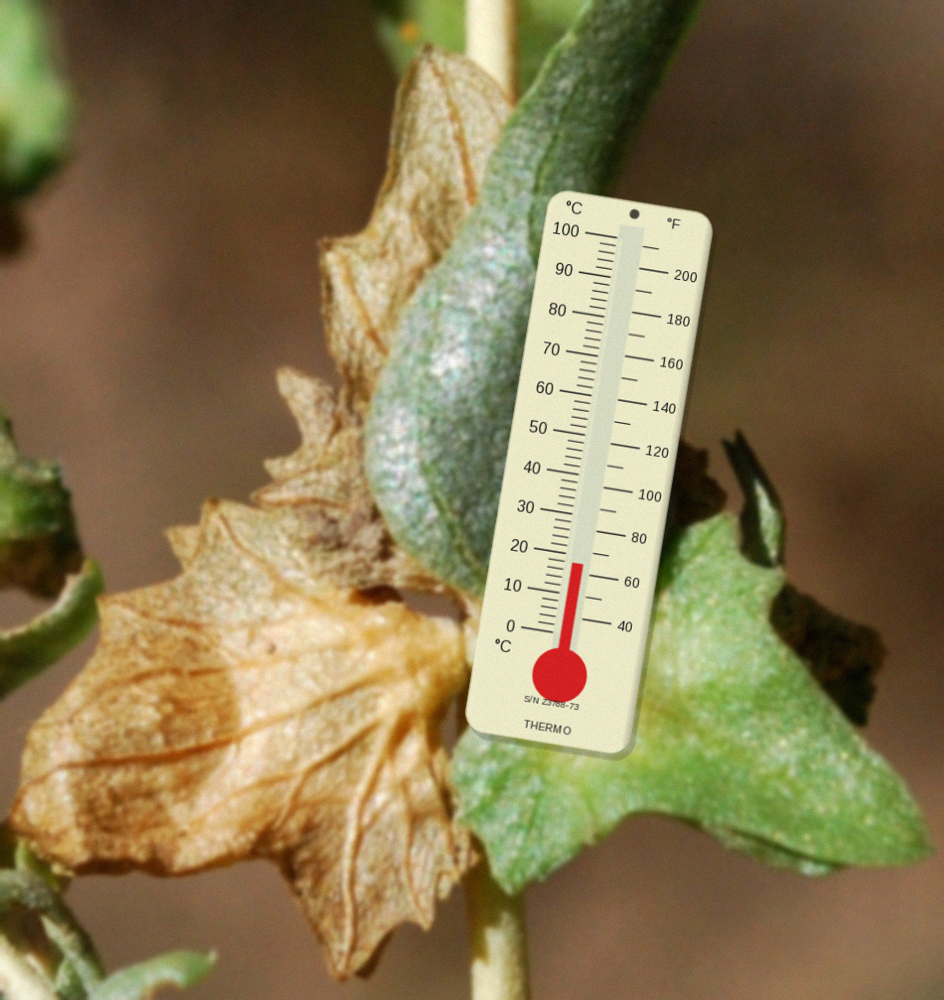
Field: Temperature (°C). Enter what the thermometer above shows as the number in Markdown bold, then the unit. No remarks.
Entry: **18** °C
